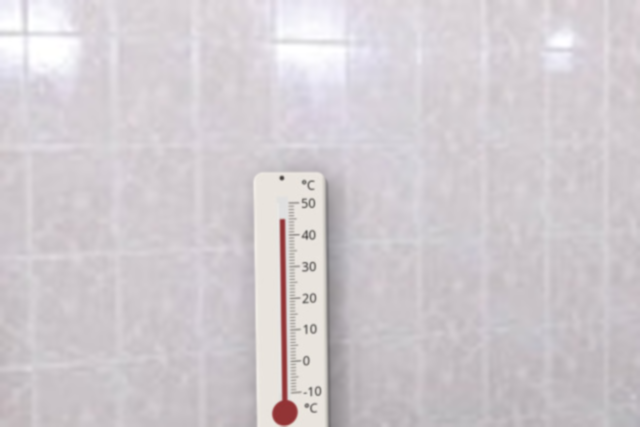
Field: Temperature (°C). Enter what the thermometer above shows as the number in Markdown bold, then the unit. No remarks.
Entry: **45** °C
